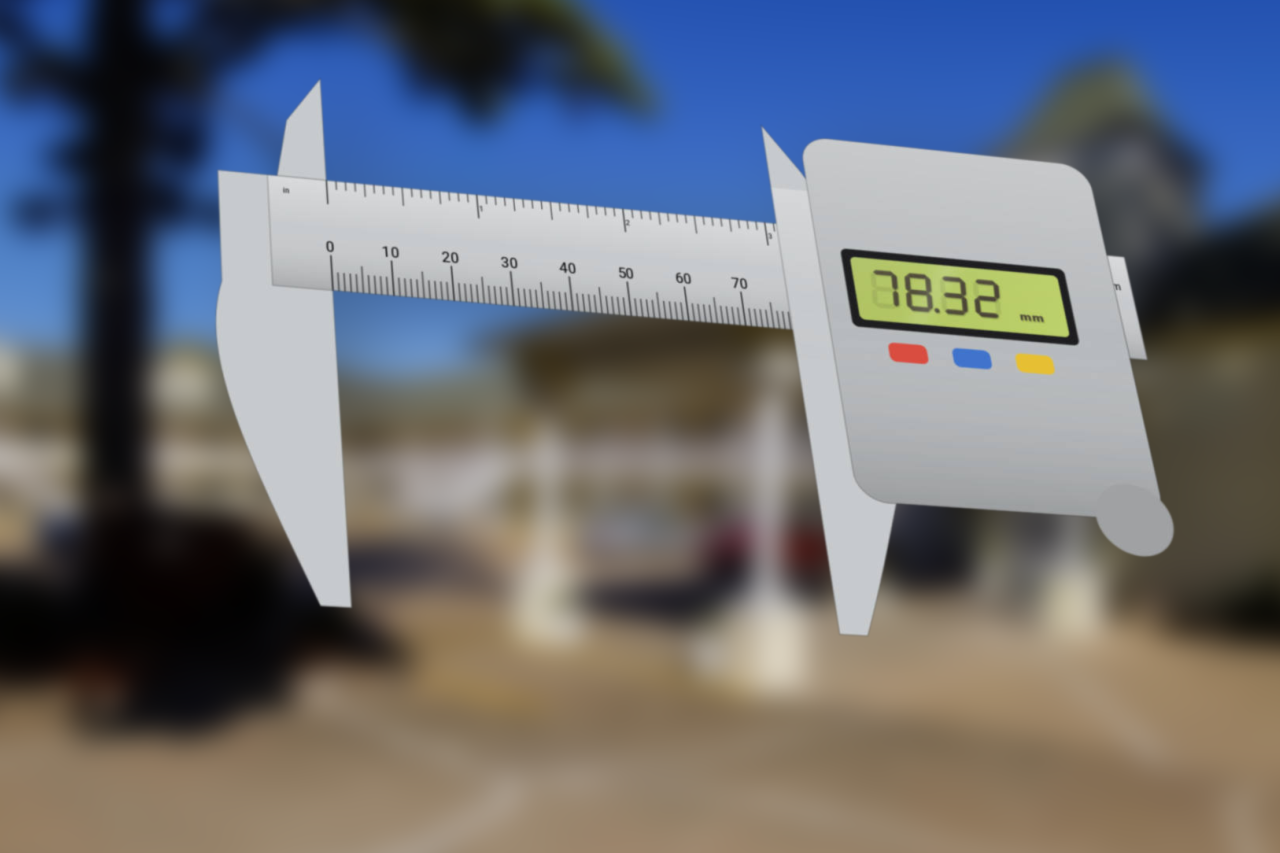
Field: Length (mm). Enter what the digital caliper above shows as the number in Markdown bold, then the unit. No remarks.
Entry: **78.32** mm
